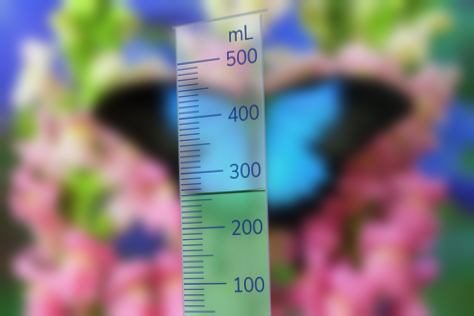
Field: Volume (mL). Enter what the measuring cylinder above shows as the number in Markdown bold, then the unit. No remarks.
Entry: **260** mL
